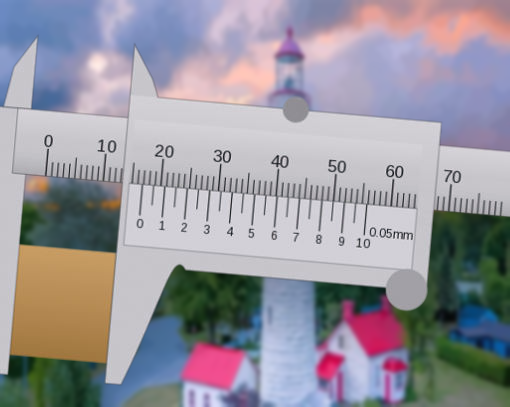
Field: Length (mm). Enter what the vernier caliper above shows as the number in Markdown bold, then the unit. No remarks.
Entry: **16.8** mm
